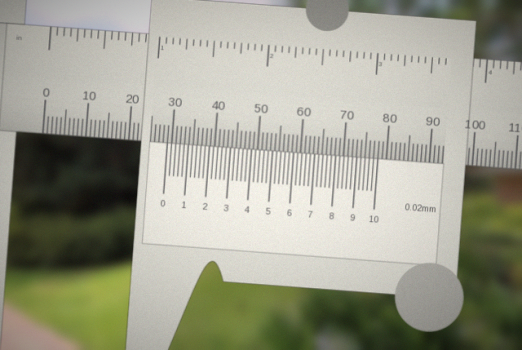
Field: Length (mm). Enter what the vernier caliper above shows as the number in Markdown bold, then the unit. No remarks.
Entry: **29.0** mm
